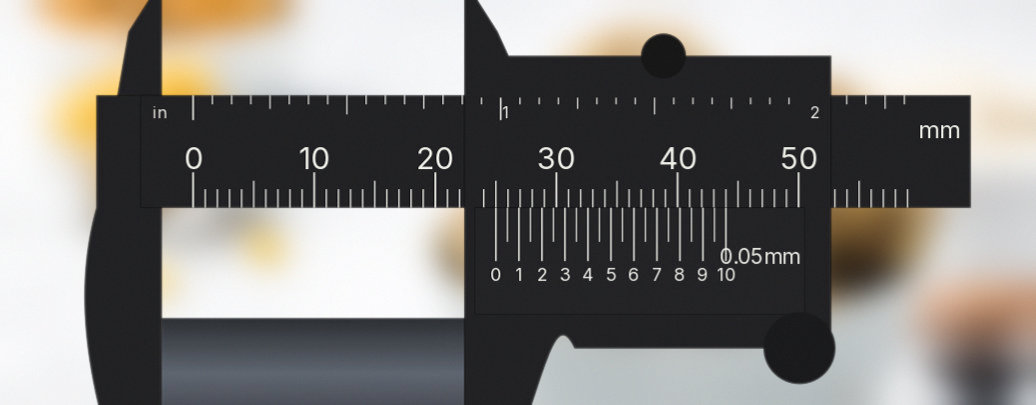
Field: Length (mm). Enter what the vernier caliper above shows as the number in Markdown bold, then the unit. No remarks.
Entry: **25.0** mm
